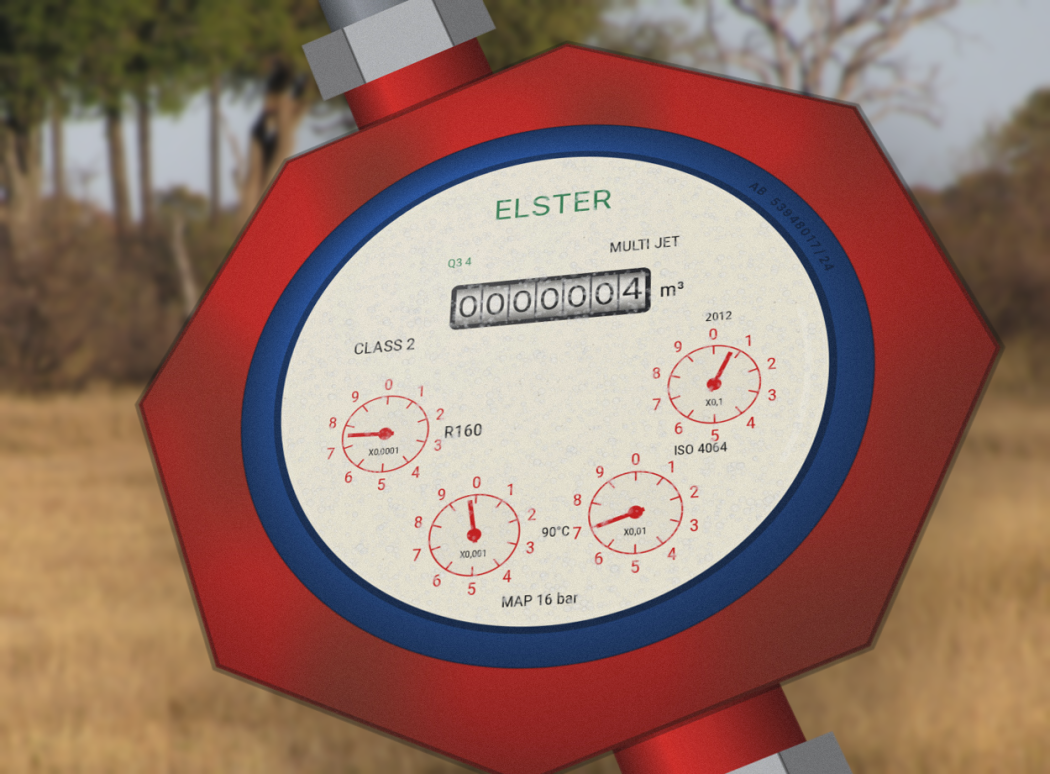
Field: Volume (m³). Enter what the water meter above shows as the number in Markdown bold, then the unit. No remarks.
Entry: **4.0697** m³
